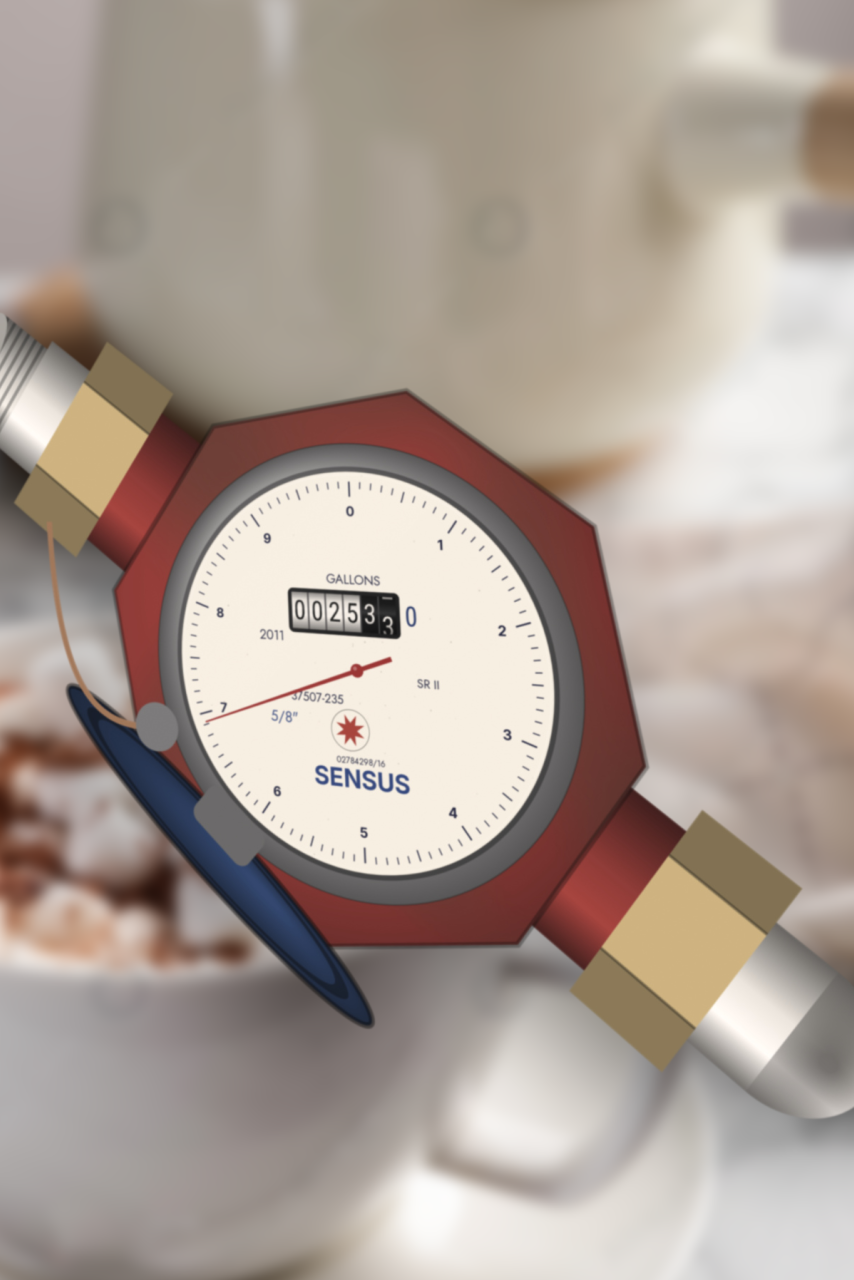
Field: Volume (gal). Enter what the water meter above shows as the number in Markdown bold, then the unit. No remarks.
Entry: **25326.9** gal
